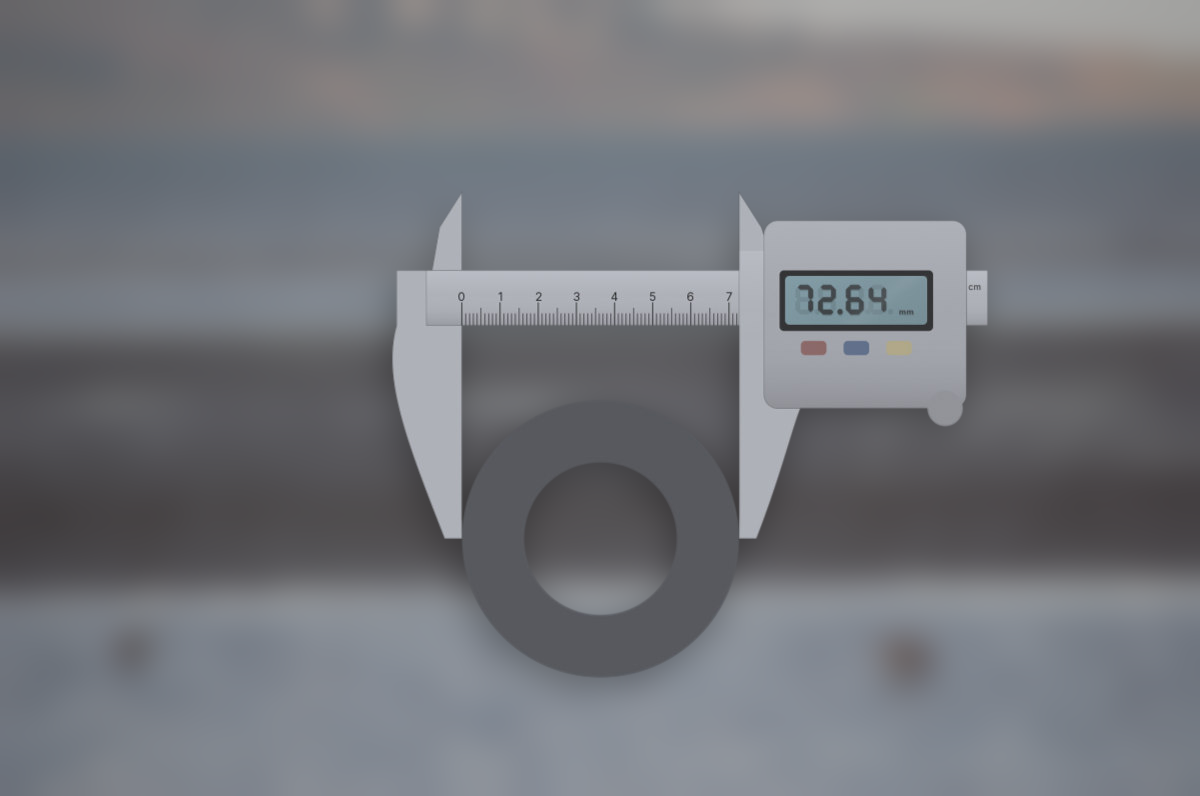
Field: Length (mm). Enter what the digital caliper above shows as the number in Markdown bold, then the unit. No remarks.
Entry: **72.64** mm
